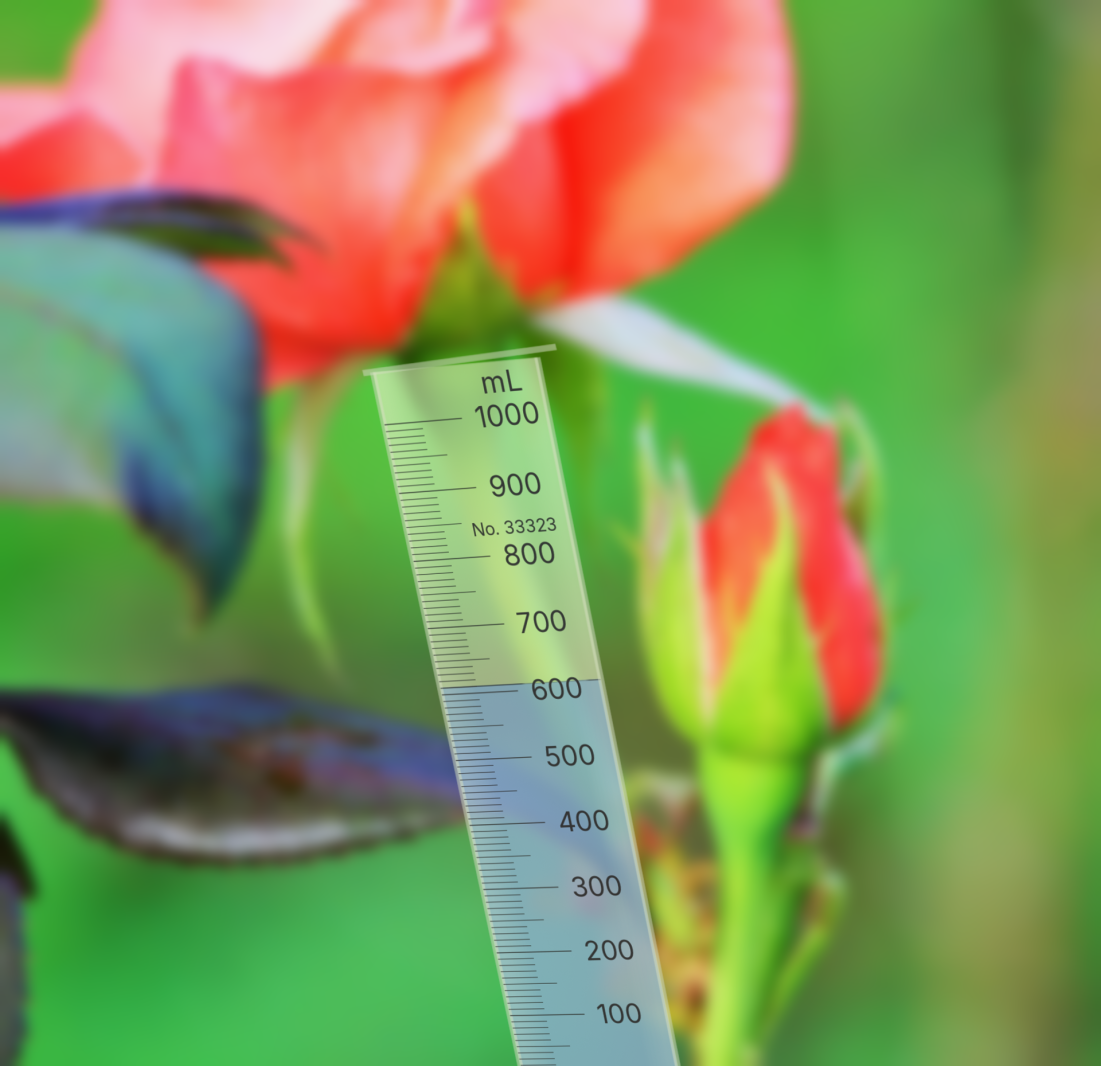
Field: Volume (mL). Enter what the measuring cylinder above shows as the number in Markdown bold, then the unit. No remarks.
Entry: **610** mL
